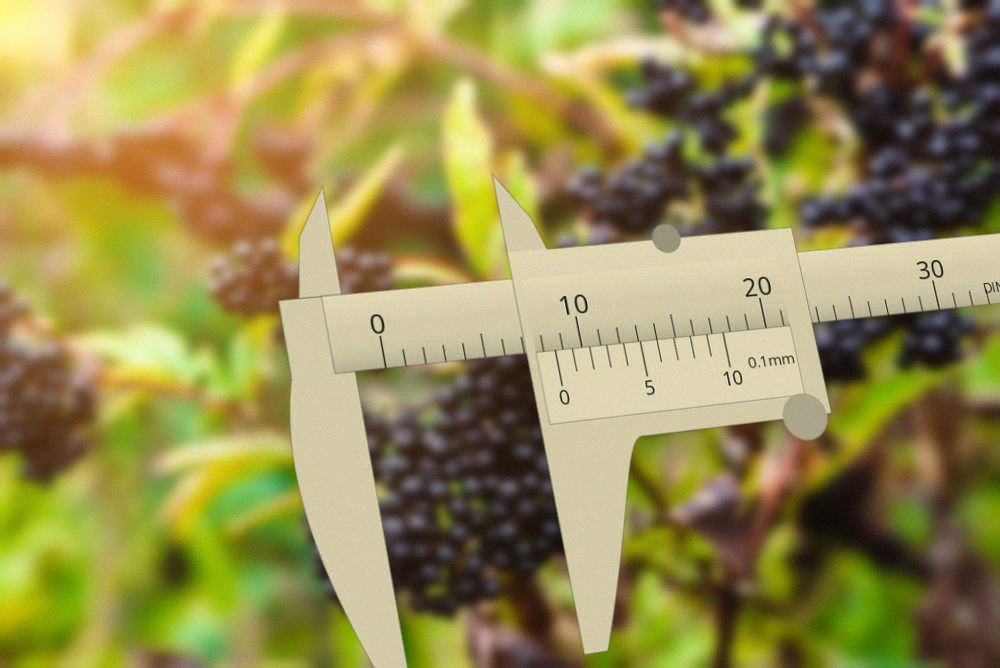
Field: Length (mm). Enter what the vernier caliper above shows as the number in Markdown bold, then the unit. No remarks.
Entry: **8.6** mm
